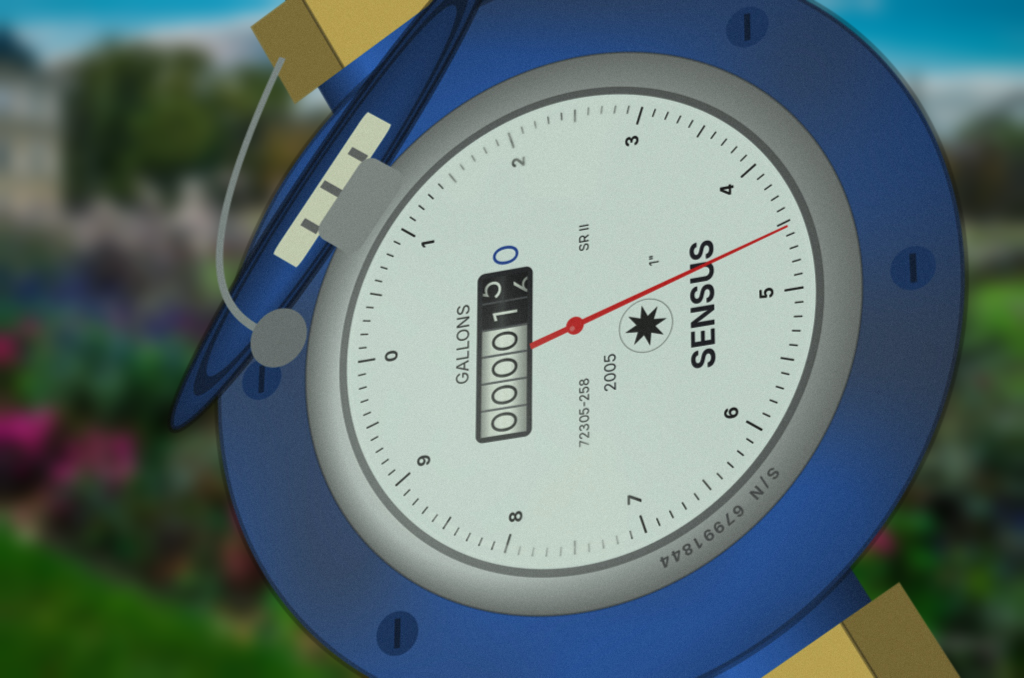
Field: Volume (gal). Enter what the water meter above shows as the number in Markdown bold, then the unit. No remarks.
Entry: **154.5** gal
